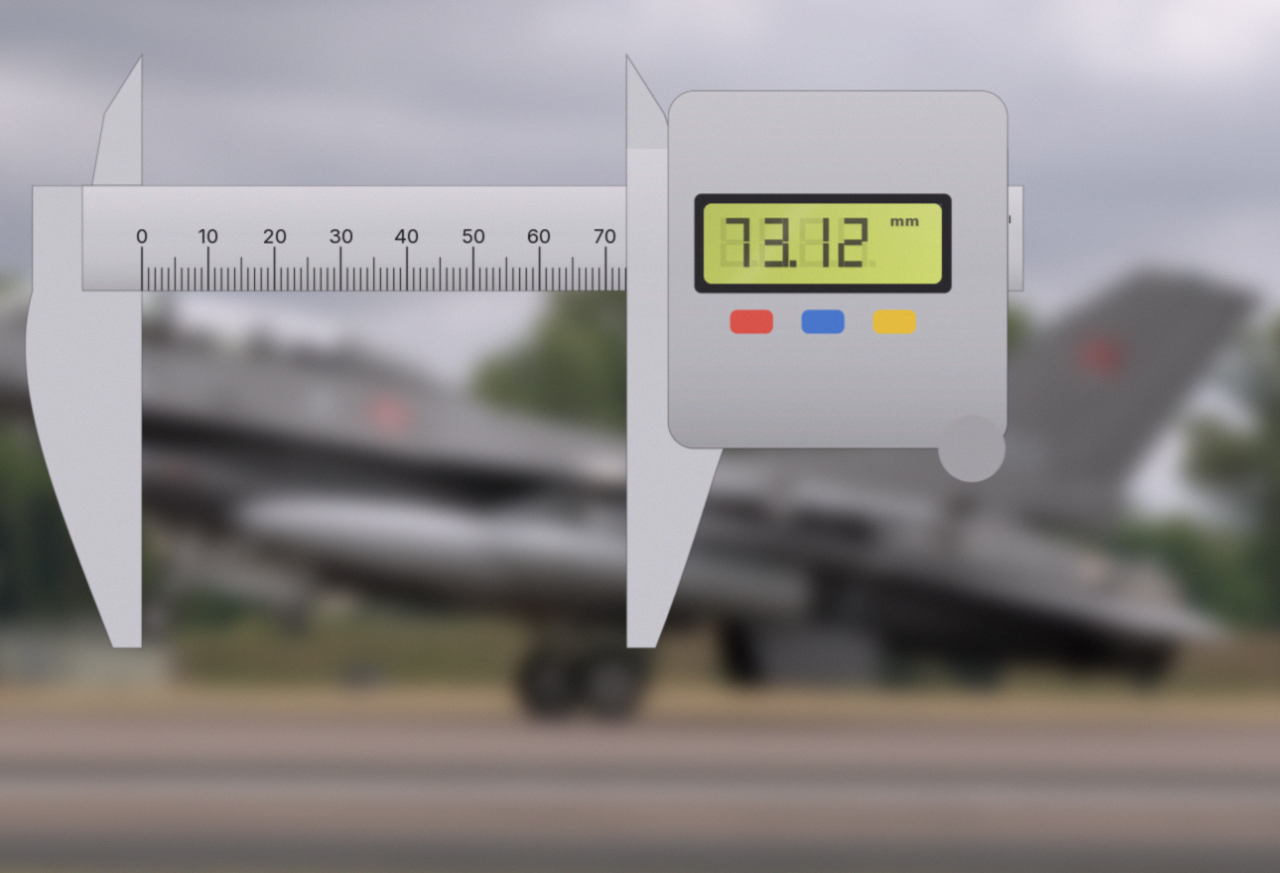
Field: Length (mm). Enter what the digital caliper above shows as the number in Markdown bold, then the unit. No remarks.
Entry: **73.12** mm
